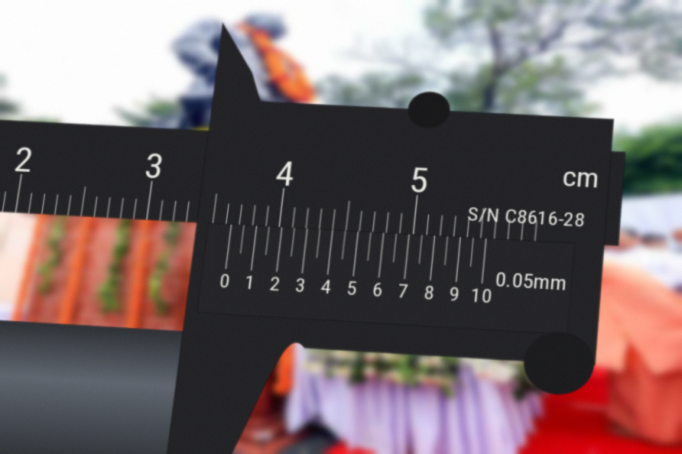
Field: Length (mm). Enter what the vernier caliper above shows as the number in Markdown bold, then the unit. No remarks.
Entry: **36.4** mm
